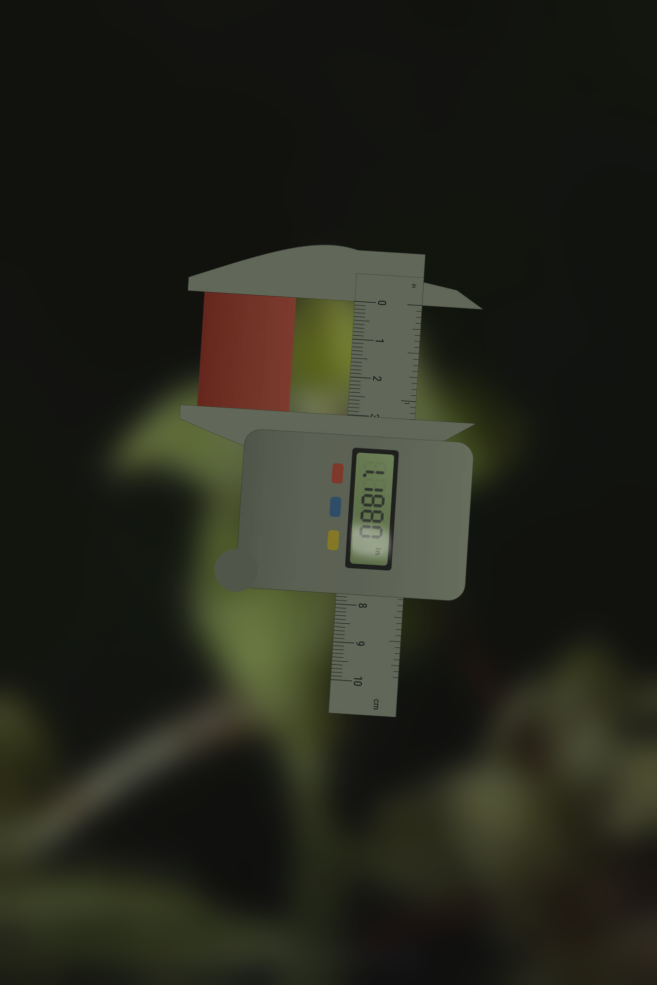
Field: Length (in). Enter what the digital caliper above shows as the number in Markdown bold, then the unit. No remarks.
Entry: **1.1880** in
